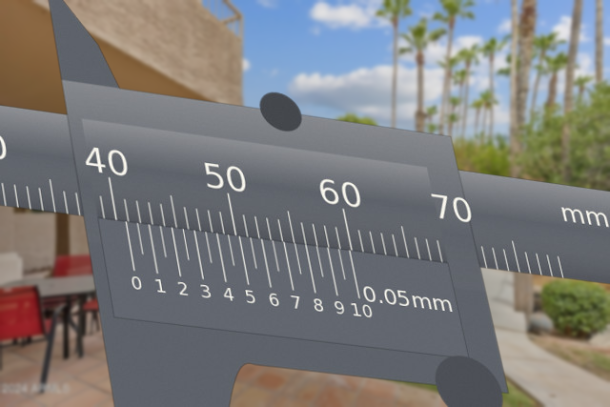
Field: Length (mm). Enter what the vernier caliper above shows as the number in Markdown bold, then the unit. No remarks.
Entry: **40.8** mm
